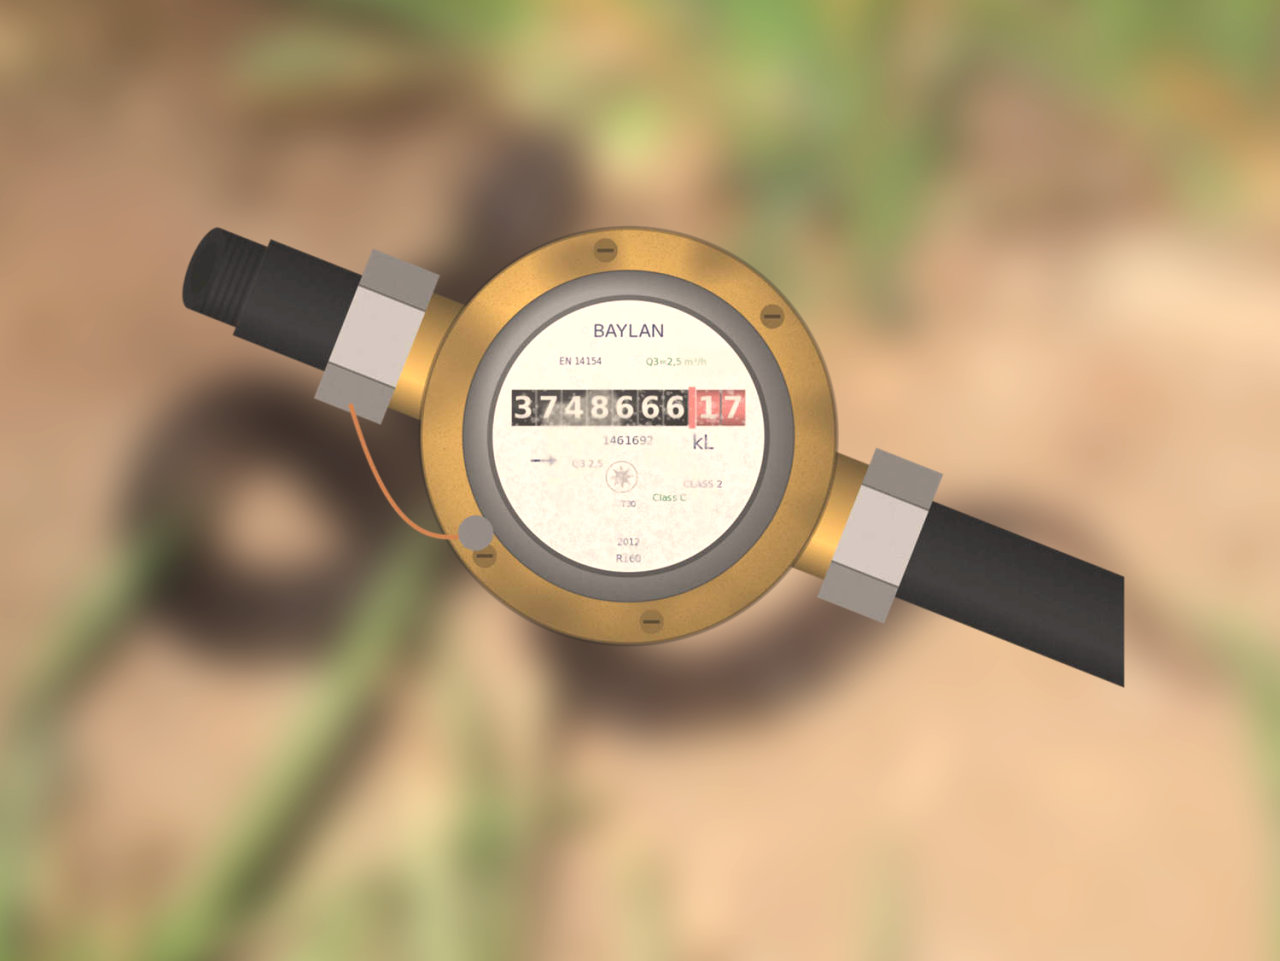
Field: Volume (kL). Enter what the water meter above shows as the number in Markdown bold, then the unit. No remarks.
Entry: **3748666.17** kL
